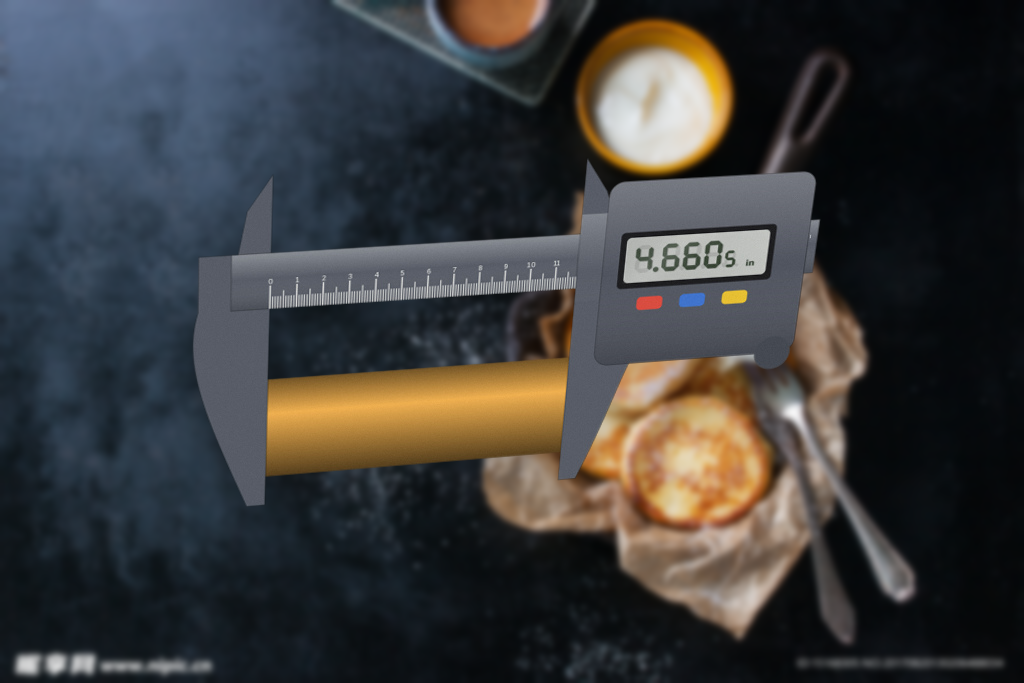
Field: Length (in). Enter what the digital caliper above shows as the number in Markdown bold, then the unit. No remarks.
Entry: **4.6605** in
